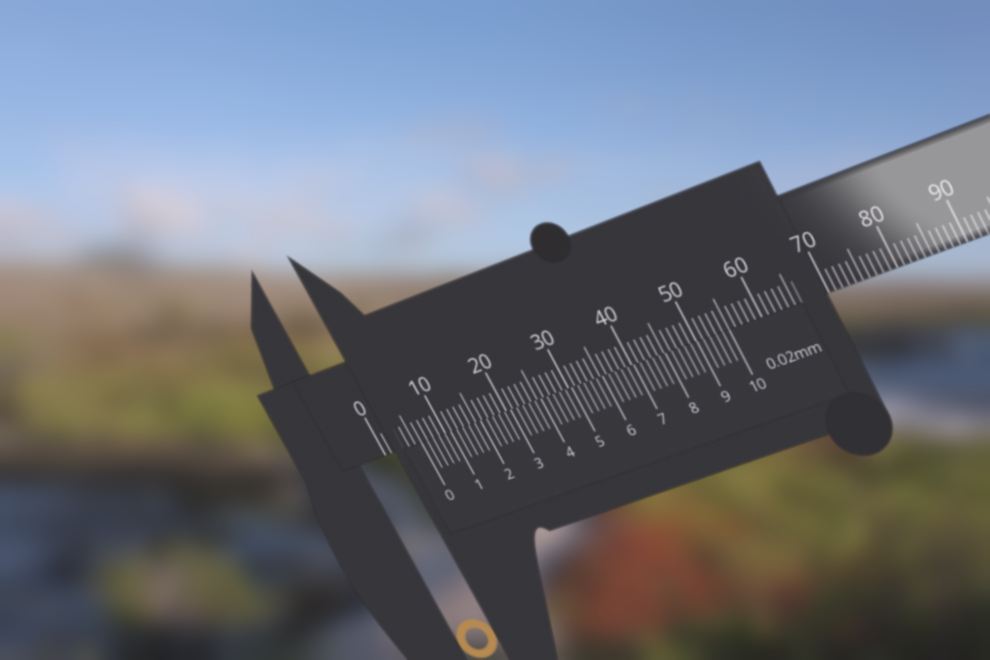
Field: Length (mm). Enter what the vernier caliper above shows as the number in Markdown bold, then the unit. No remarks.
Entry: **6.0** mm
